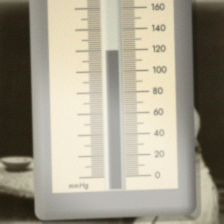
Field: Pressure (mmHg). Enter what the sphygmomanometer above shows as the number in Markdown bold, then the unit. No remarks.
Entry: **120** mmHg
